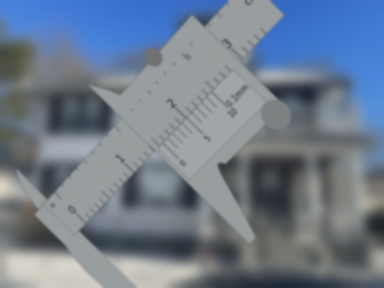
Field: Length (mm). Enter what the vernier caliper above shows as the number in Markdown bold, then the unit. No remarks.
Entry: **15.6** mm
